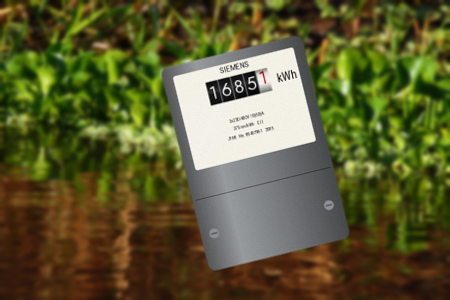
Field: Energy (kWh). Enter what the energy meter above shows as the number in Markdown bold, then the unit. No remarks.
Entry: **1685.1** kWh
